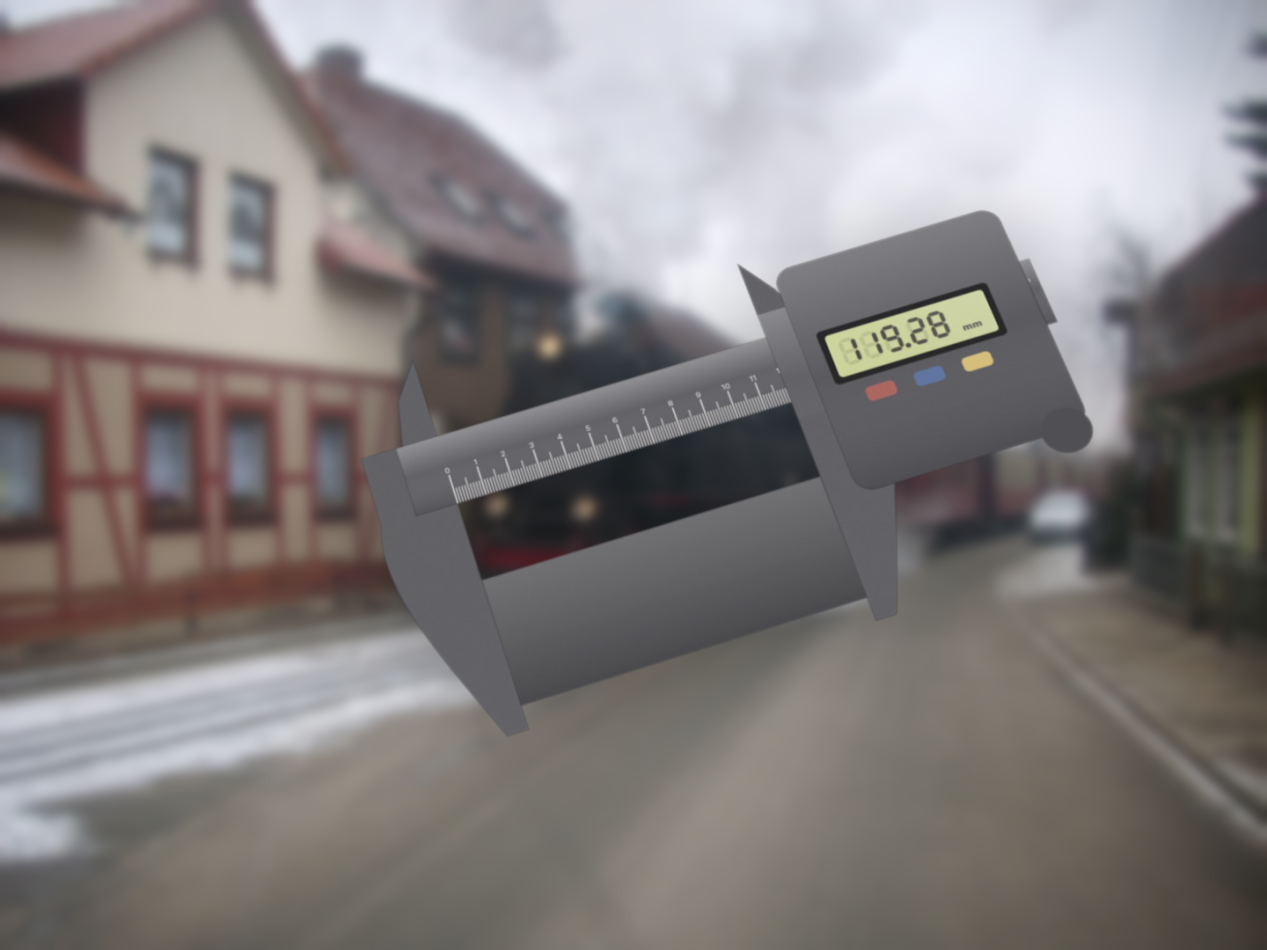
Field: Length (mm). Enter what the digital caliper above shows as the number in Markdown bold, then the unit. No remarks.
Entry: **119.28** mm
